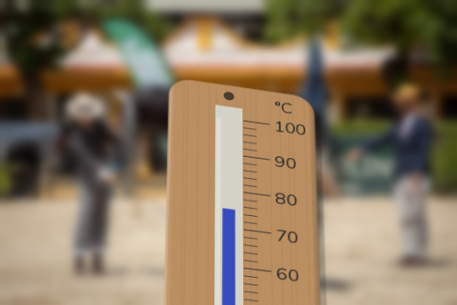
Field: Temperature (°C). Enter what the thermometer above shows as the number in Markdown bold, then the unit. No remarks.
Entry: **75** °C
